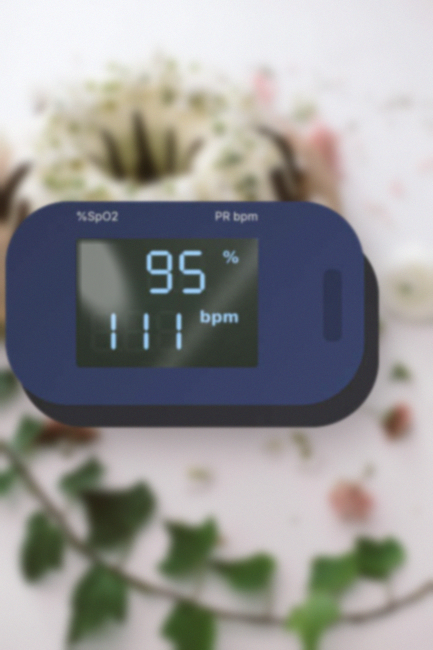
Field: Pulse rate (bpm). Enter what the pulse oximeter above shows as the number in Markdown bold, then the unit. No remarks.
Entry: **111** bpm
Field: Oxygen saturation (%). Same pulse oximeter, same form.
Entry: **95** %
